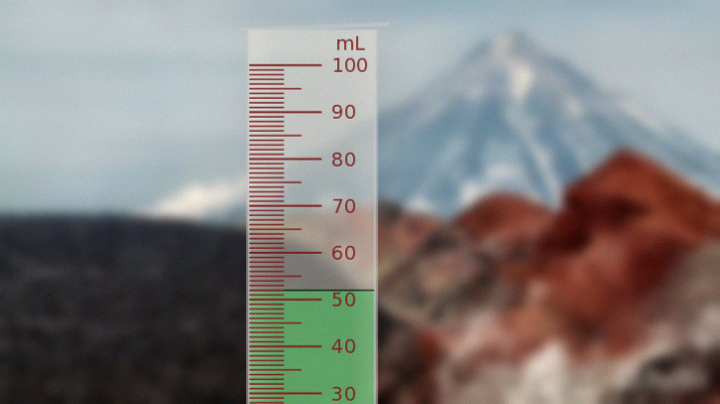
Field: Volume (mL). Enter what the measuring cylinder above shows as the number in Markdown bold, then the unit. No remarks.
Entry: **52** mL
